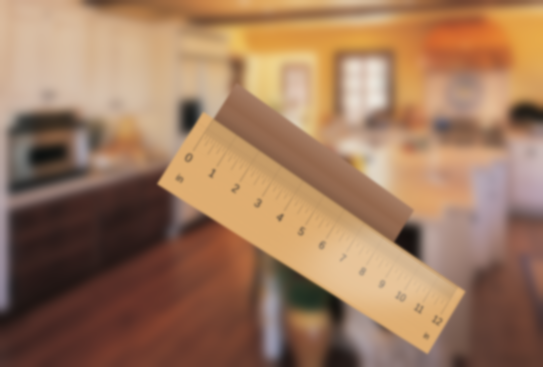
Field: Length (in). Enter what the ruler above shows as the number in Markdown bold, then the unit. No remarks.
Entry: **8.5** in
